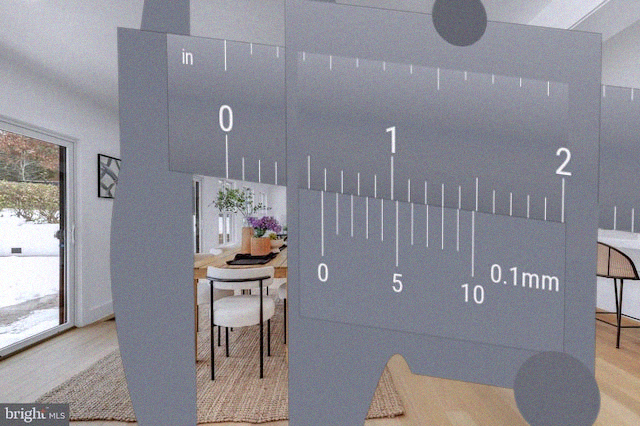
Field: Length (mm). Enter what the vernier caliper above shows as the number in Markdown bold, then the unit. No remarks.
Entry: **5.8** mm
